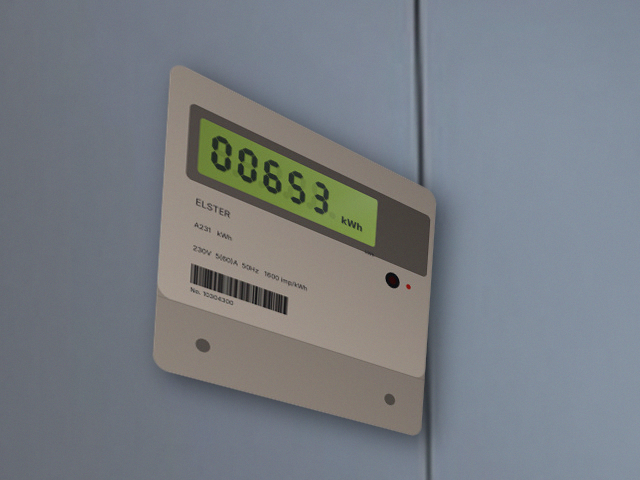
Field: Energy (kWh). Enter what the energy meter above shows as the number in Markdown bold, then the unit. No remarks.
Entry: **653** kWh
